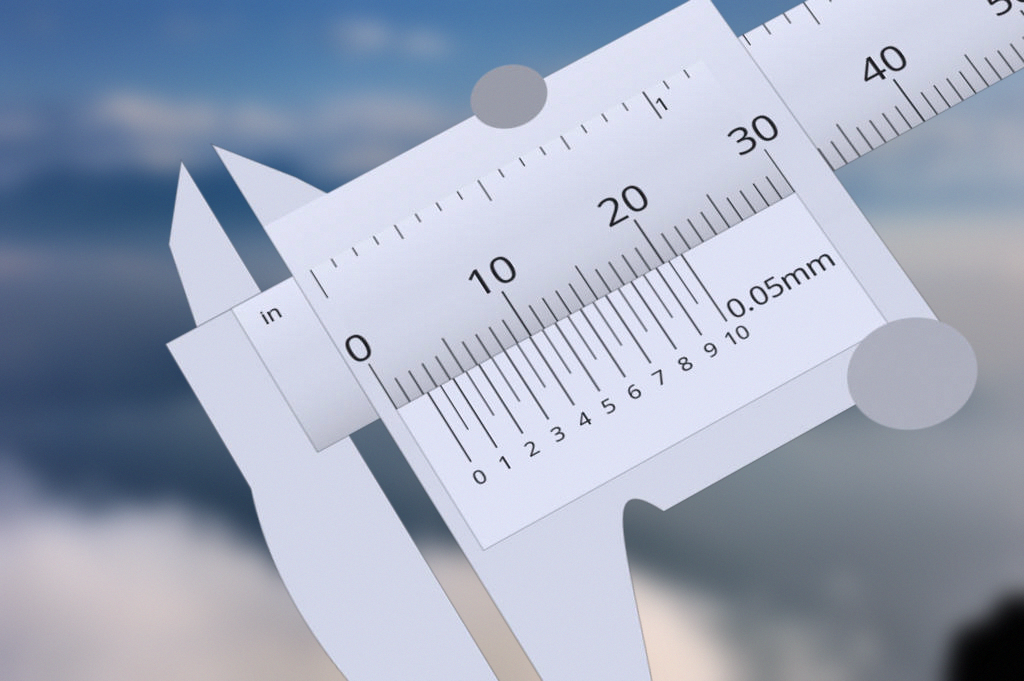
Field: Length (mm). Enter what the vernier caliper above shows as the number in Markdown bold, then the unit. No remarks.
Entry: **2.3** mm
